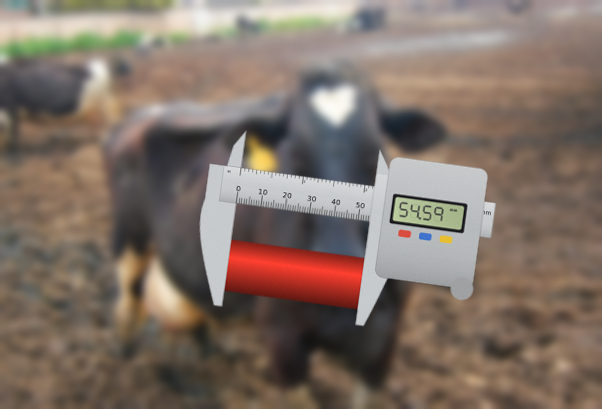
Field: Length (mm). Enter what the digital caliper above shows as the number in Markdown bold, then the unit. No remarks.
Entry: **54.59** mm
